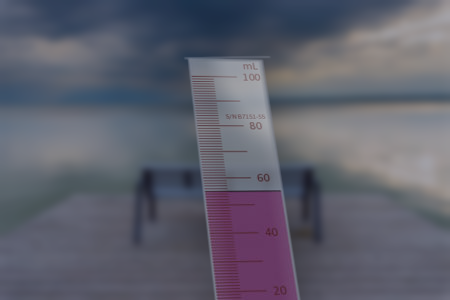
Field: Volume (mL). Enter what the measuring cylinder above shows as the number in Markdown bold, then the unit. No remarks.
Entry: **55** mL
